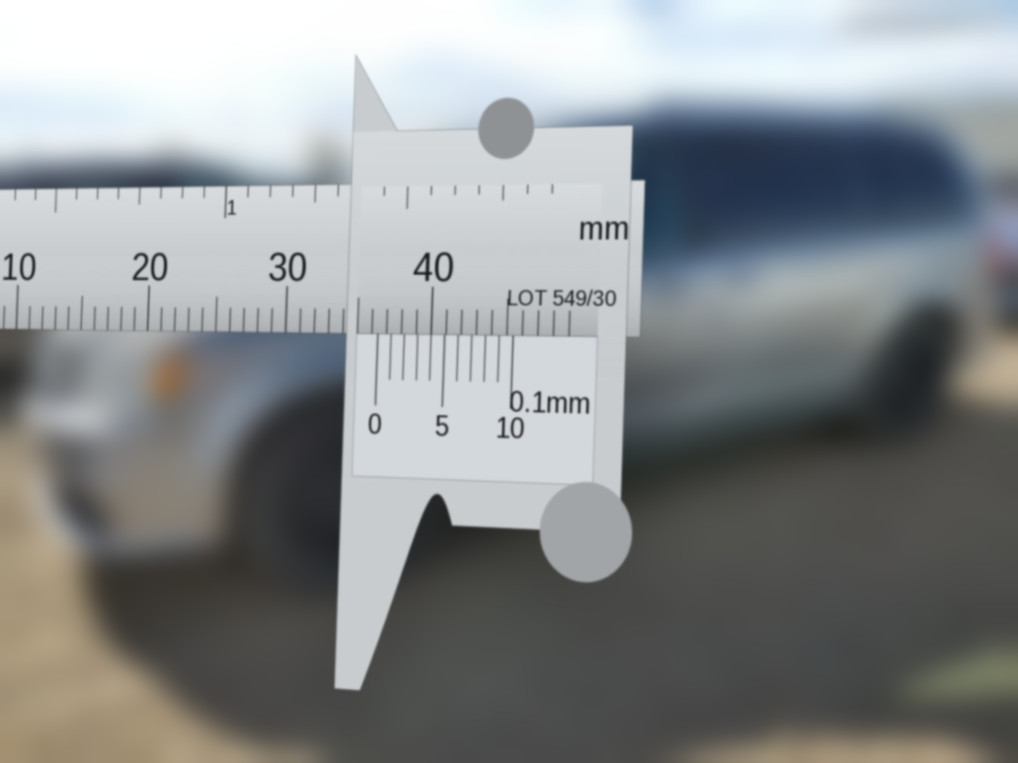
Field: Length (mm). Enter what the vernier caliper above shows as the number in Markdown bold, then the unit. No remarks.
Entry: **36.4** mm
